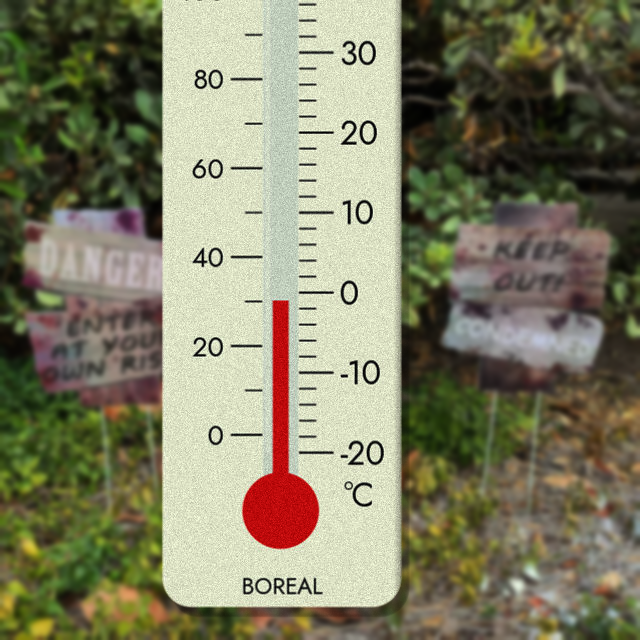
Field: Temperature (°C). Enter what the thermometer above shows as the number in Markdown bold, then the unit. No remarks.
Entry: **-1** °C
